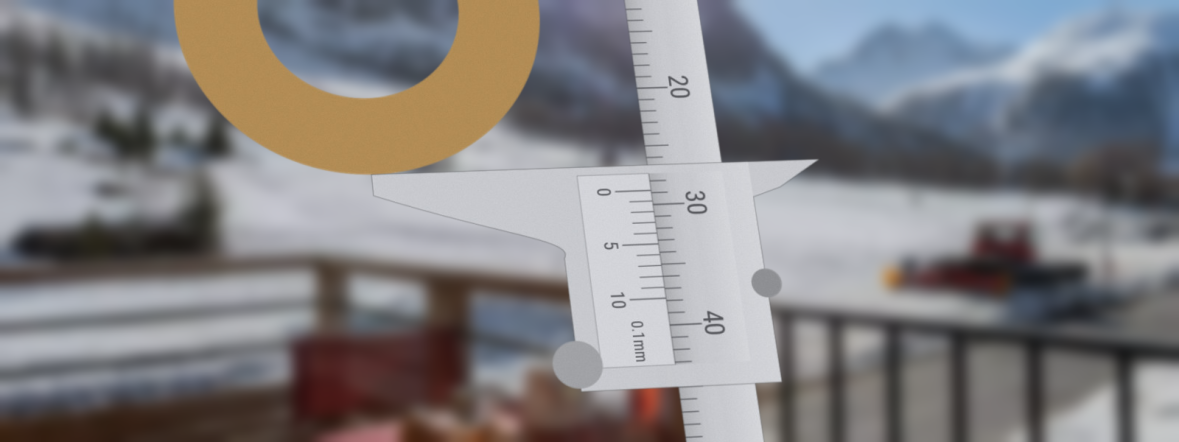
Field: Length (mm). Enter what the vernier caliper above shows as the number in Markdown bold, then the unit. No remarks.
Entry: **28.8** mm
